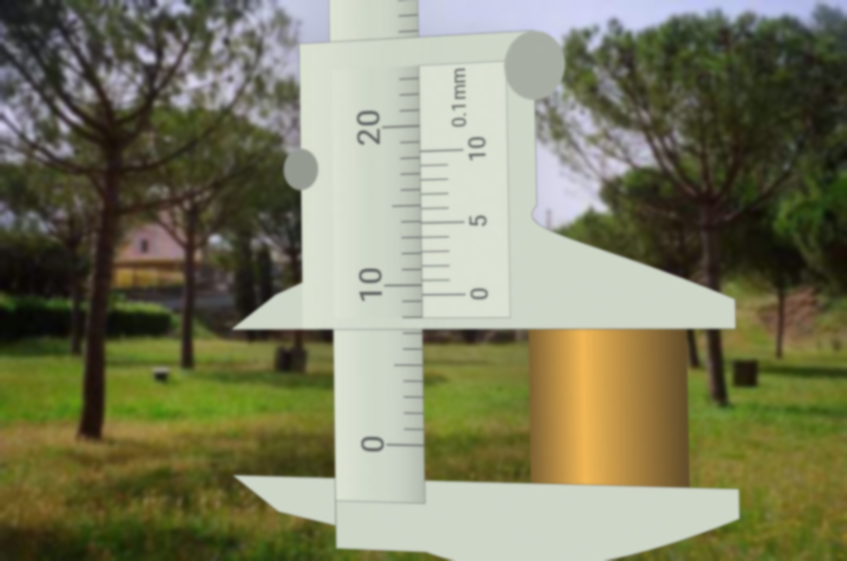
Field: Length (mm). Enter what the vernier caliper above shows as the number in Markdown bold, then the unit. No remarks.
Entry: **9.4** mm
